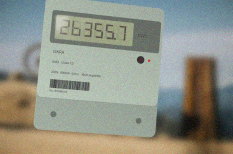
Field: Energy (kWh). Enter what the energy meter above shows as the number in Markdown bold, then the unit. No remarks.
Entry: **26355.7** kWh
